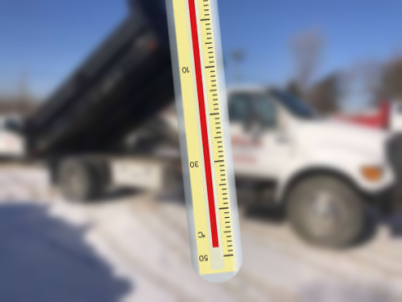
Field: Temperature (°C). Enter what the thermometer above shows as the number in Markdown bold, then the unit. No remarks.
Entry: **48** °C
